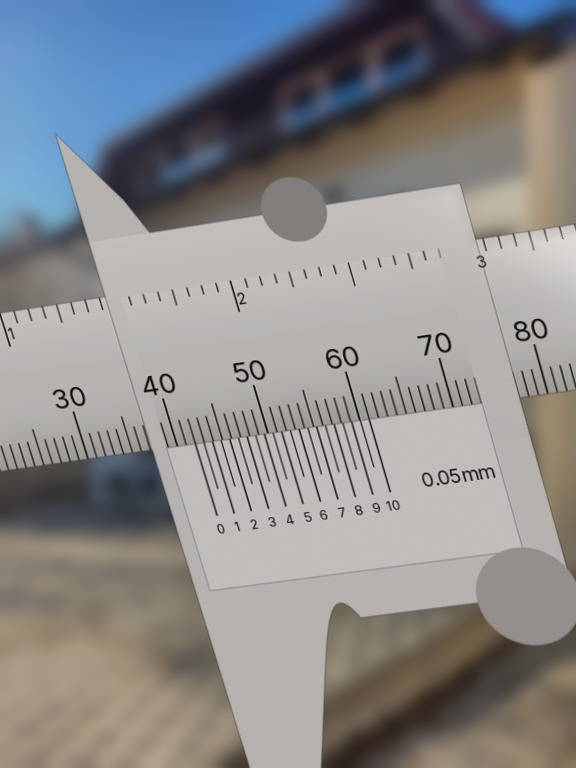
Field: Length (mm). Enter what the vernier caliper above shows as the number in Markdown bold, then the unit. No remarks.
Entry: **42.0** mm
